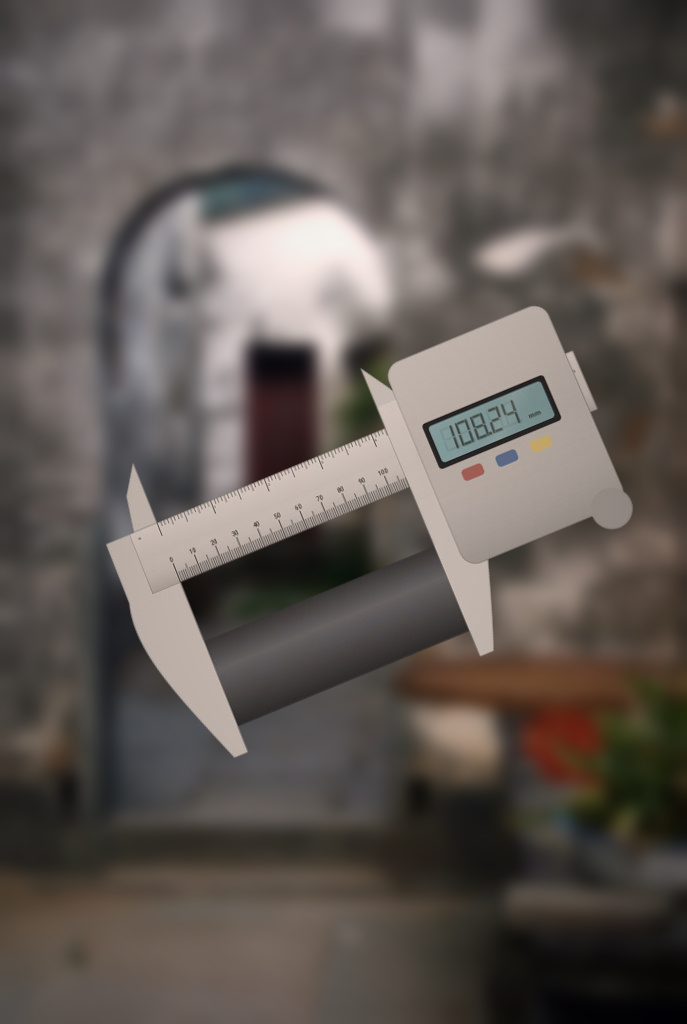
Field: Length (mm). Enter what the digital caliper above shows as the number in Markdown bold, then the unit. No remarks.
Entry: **108.24** mm
